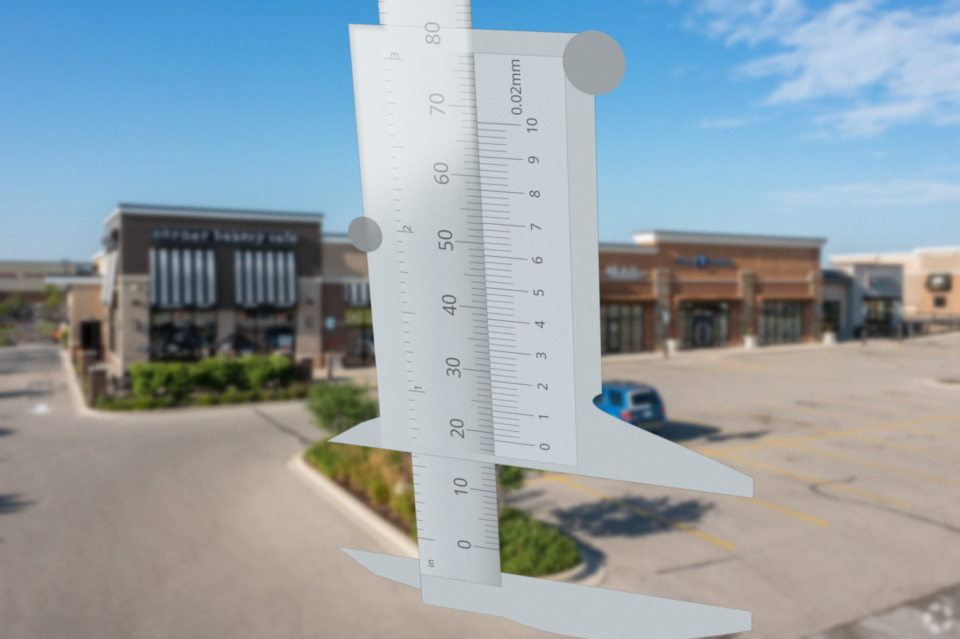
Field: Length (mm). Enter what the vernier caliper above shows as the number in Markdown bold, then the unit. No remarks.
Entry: **18.8** mm
